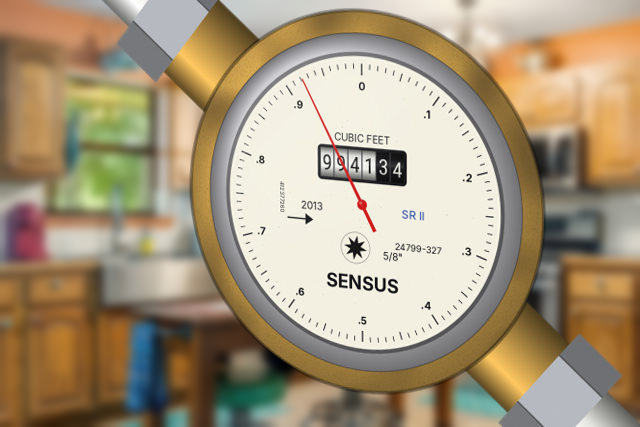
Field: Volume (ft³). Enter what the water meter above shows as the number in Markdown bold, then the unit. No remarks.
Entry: **994133.92** ft³
